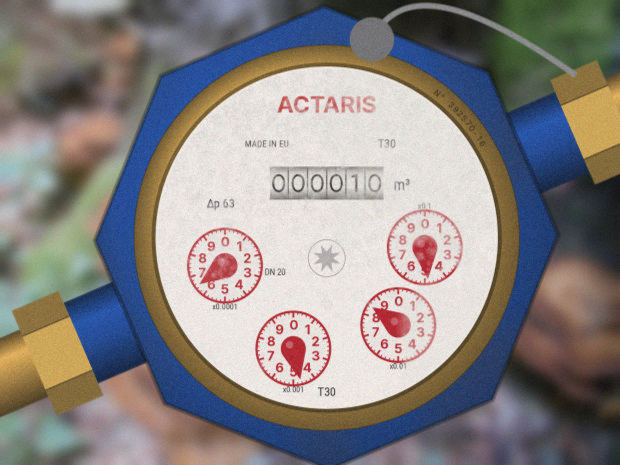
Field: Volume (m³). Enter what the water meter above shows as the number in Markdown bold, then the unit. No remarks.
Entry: **10.4846** m³
